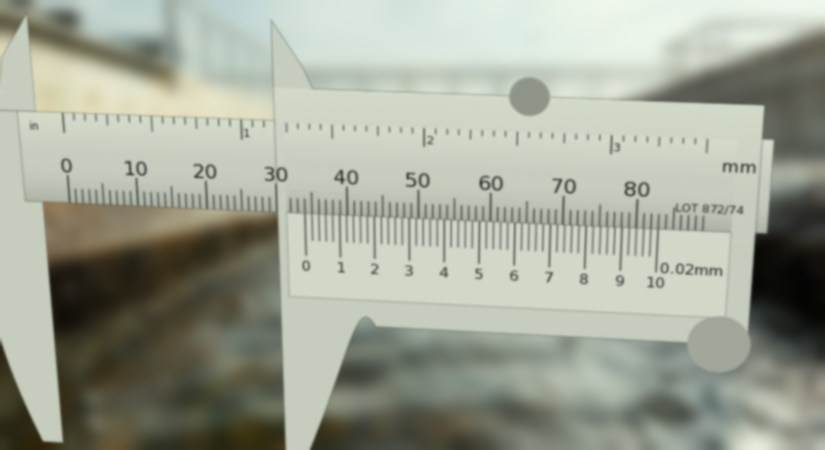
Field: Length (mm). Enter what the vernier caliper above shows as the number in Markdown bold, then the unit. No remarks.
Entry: **34.0** mm
